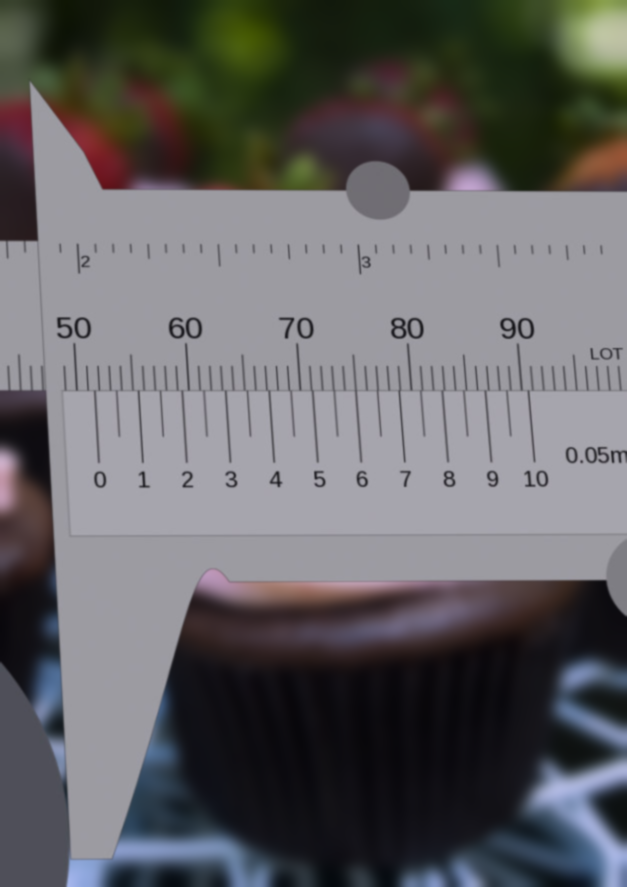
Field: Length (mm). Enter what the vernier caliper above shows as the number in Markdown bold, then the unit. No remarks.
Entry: **51.6** mm
